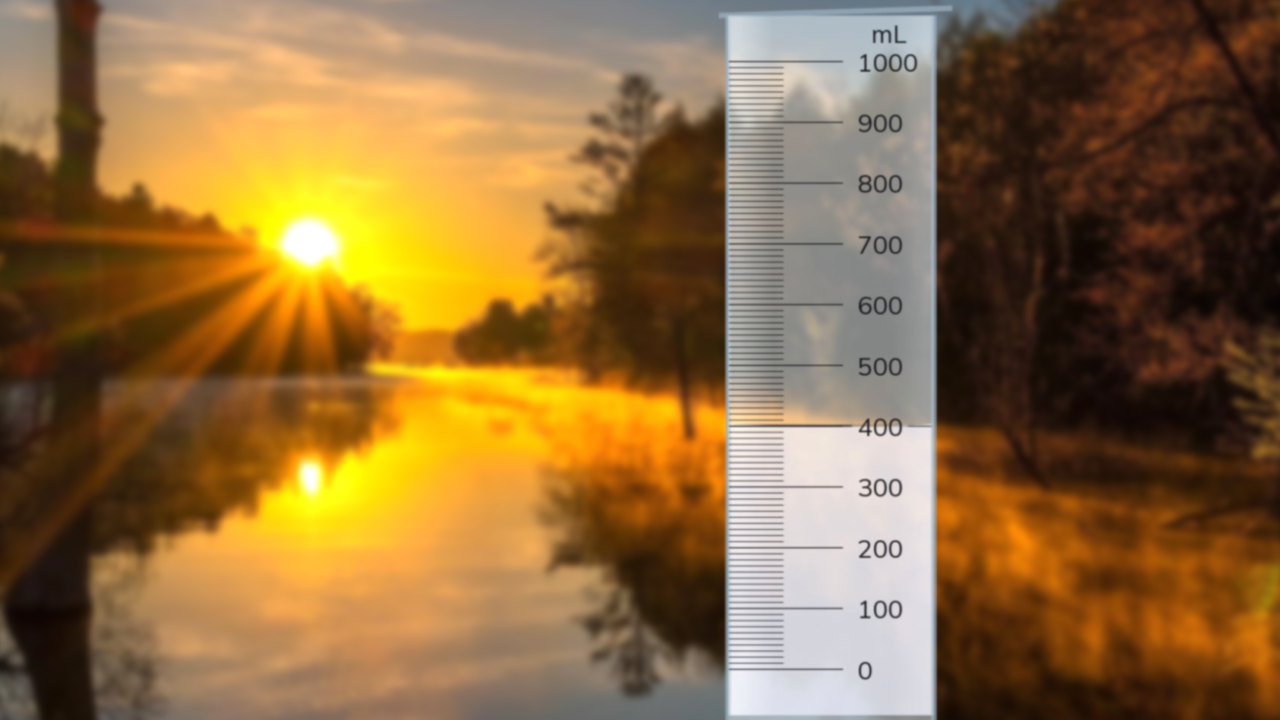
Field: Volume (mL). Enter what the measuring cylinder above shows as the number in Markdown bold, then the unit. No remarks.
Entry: **400** mL
